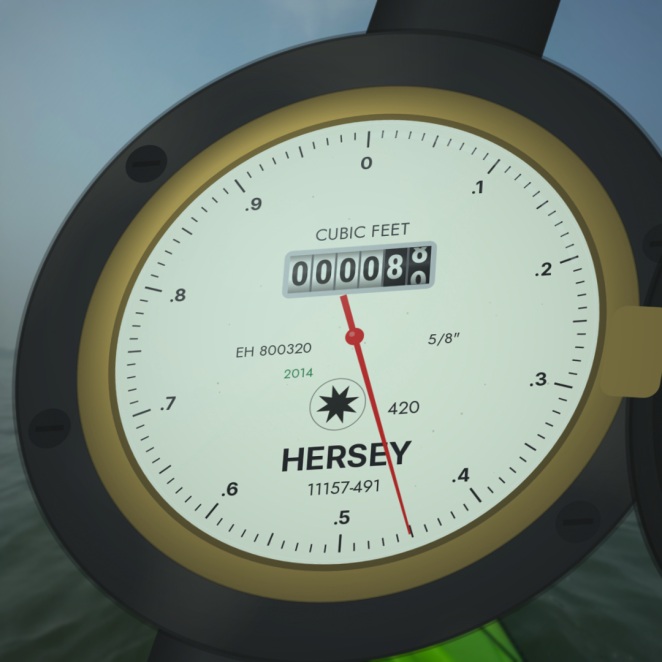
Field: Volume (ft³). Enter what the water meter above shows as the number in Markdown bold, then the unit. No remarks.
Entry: **88.45** ft³
